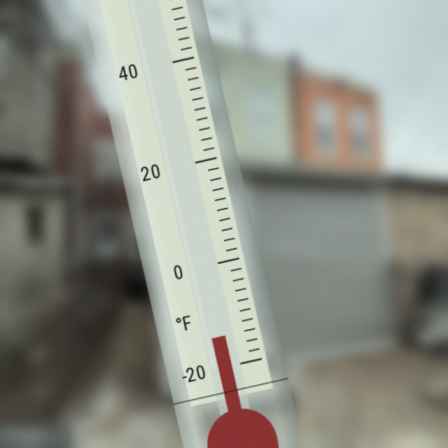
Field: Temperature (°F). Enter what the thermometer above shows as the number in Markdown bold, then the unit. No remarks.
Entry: **-14** °F
